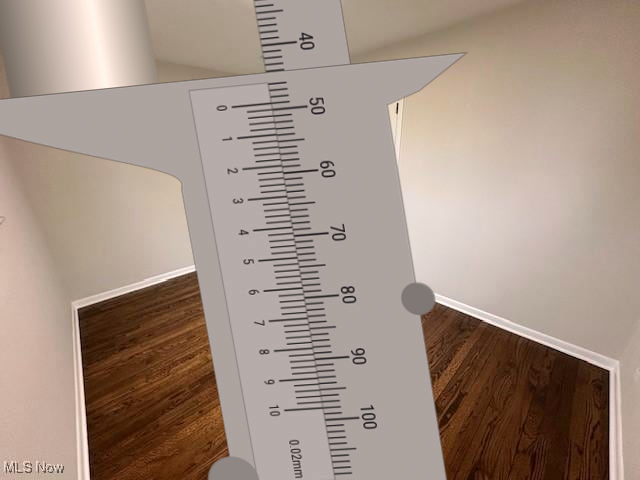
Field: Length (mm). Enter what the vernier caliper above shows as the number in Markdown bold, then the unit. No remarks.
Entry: **49.0** mm
